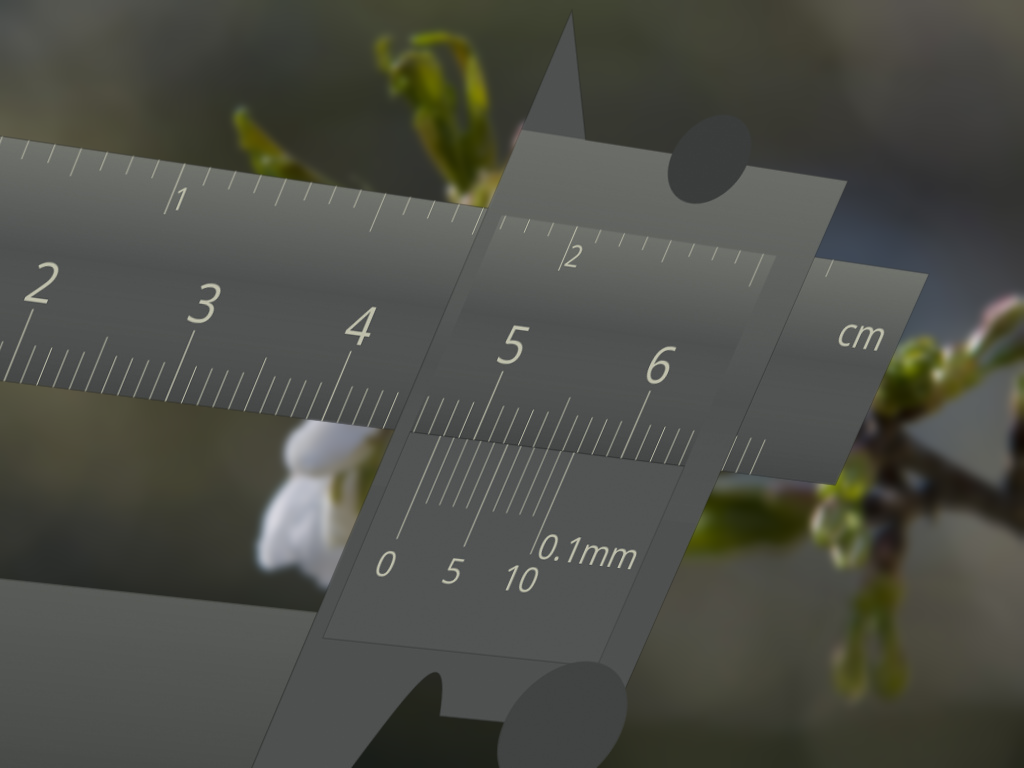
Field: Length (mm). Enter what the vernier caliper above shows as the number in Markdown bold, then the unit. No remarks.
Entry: **47.8** mm
